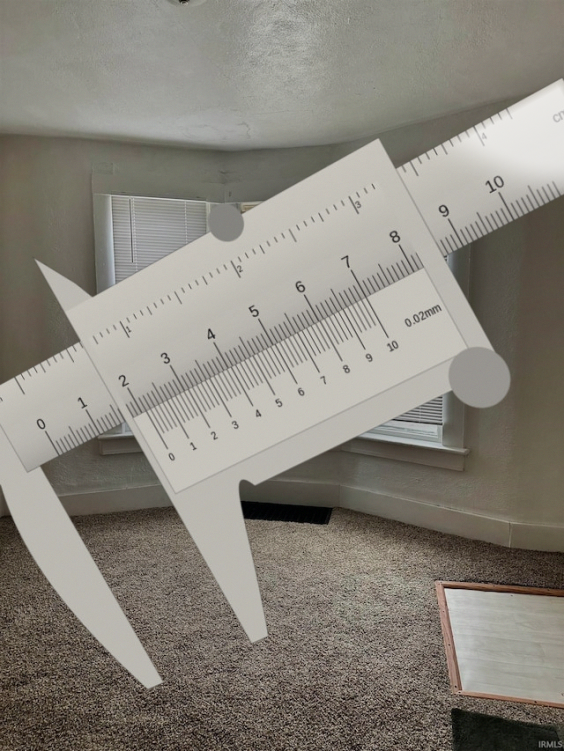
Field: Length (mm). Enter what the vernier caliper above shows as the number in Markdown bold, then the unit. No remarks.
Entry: **21.0** mm
